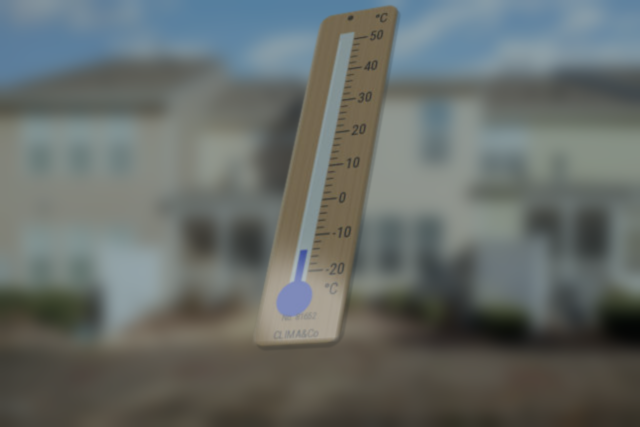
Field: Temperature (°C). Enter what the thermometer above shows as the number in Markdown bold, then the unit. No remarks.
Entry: **-14** °C
